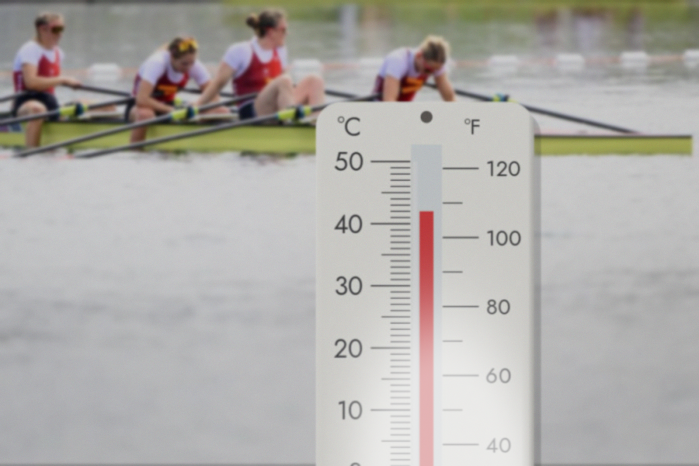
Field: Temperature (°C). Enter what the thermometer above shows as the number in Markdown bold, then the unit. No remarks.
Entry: **42** °C
